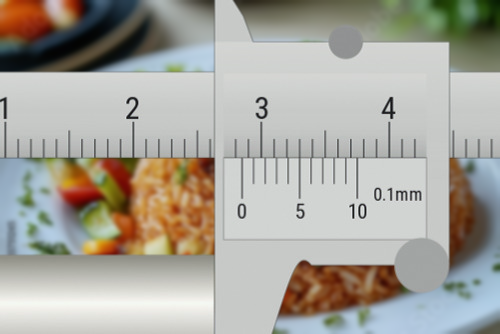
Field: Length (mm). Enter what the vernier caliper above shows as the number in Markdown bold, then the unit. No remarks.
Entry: **28.5** mm
